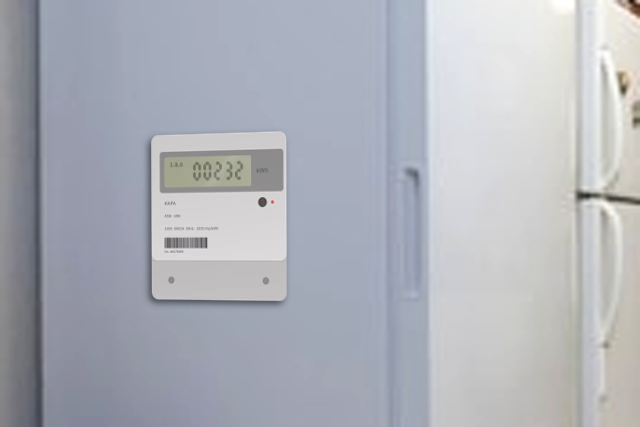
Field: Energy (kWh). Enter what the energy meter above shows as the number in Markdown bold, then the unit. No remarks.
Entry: **232** kWh
